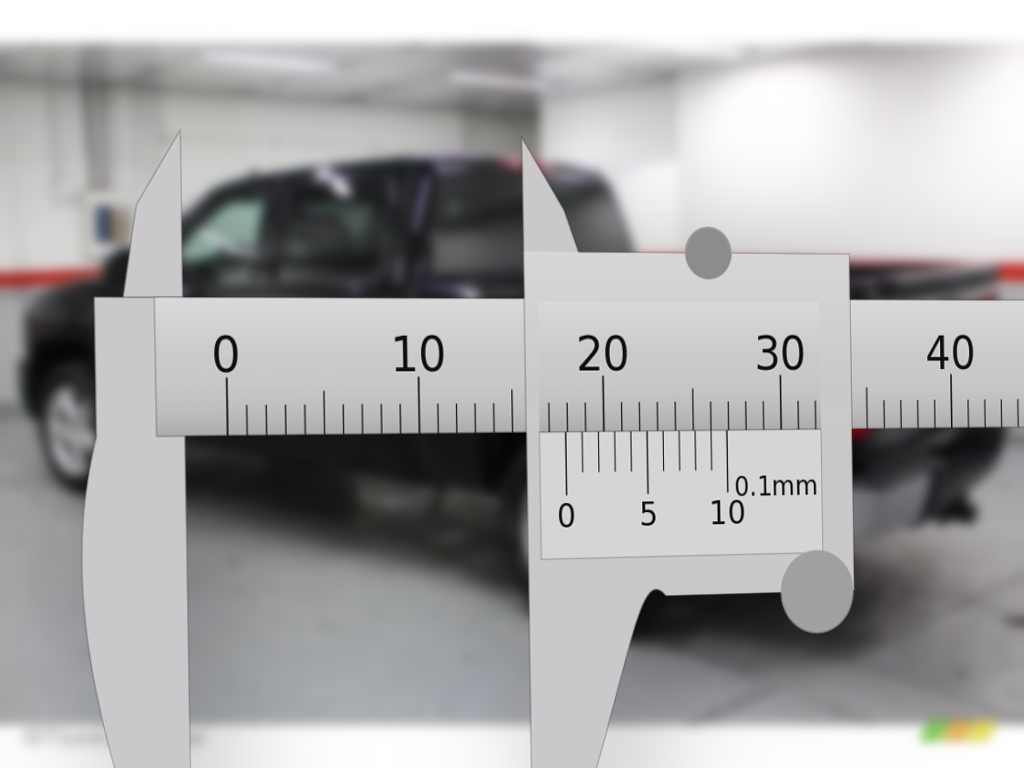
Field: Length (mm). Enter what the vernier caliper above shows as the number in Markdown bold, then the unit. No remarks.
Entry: **17.9** mm
